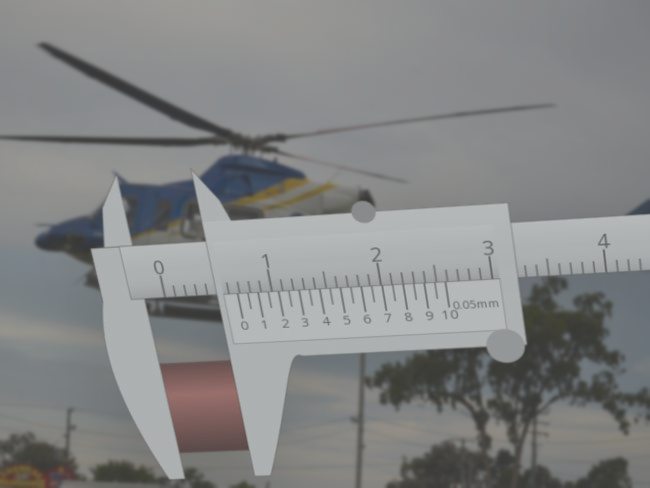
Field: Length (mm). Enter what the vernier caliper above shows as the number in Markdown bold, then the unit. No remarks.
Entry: **6.8** mm
